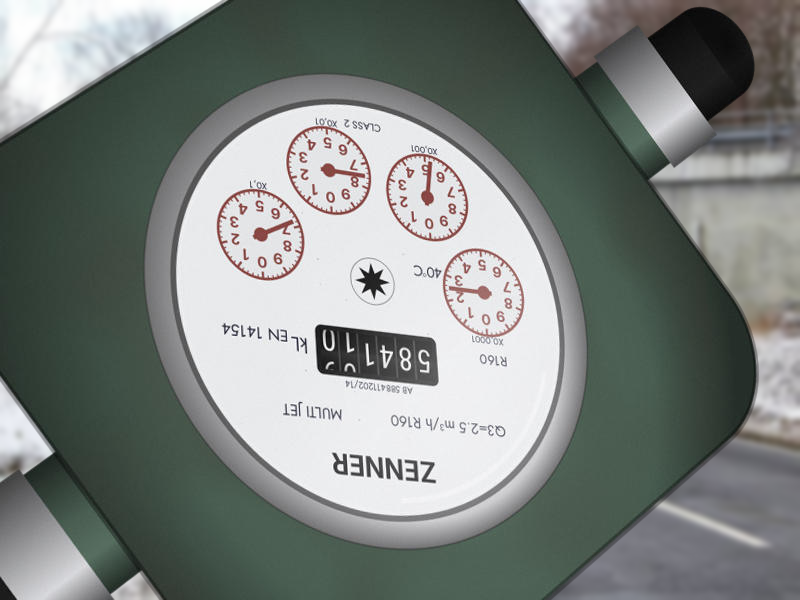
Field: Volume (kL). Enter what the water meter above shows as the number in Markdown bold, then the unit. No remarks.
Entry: **584109.6752** kL
